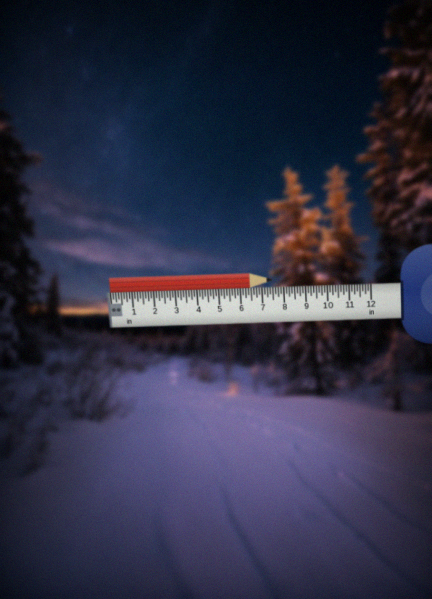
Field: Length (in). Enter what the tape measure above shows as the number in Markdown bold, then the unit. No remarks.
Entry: **7.5** in
